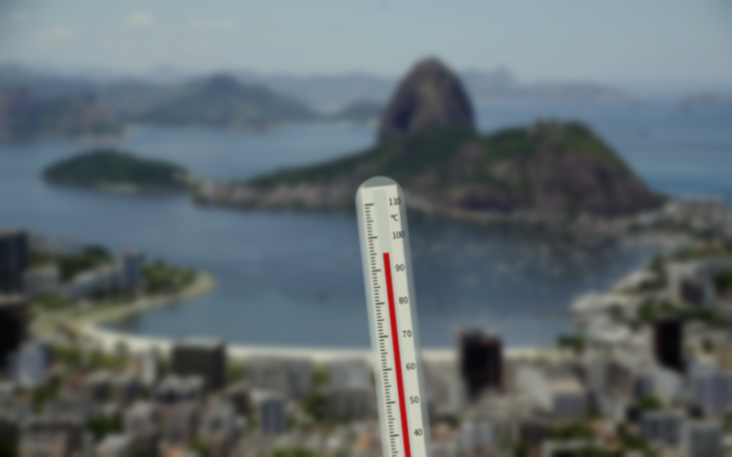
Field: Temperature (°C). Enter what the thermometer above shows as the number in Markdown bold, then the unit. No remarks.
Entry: **95** °C
